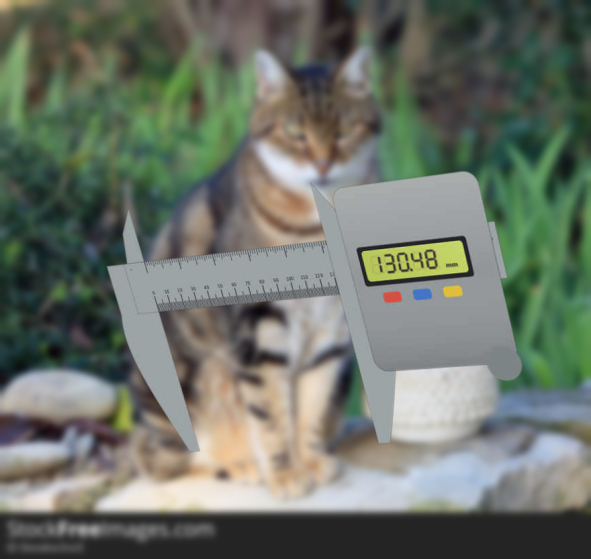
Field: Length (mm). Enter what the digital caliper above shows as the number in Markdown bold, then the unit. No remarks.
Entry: **130.48** mm
